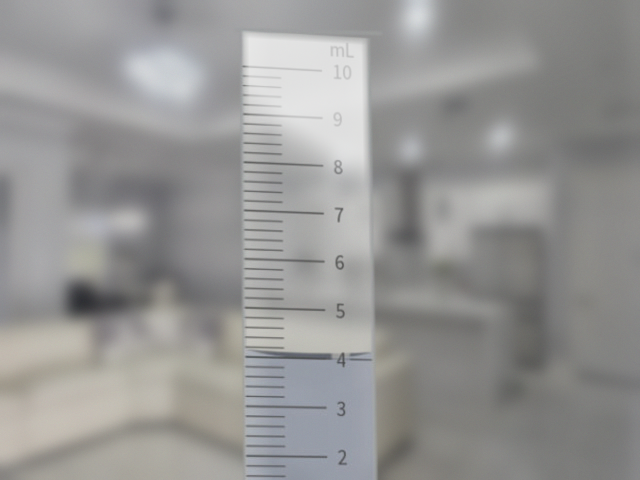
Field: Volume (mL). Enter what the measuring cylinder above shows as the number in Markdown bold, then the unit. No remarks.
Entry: **4** mL
